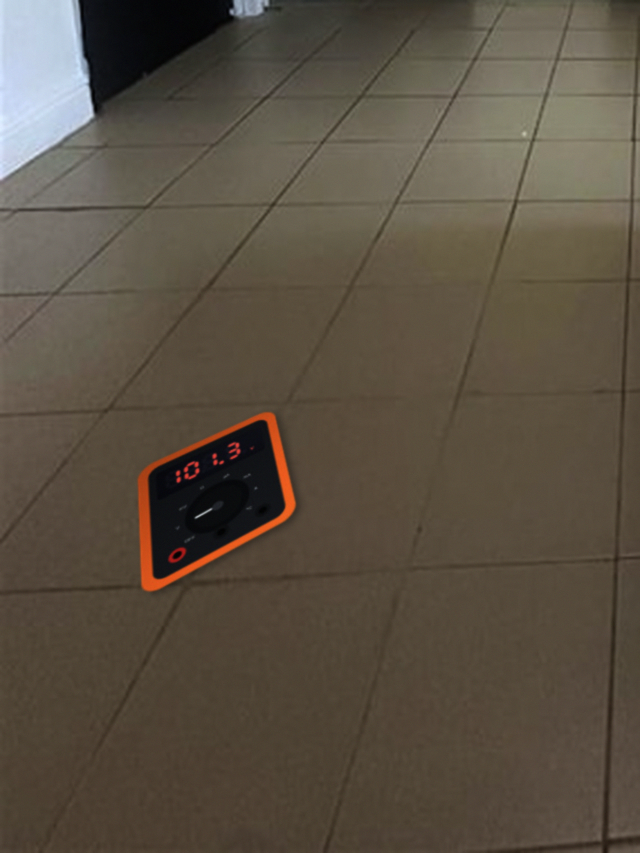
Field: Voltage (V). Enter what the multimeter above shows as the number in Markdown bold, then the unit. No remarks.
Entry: **101.3** V
